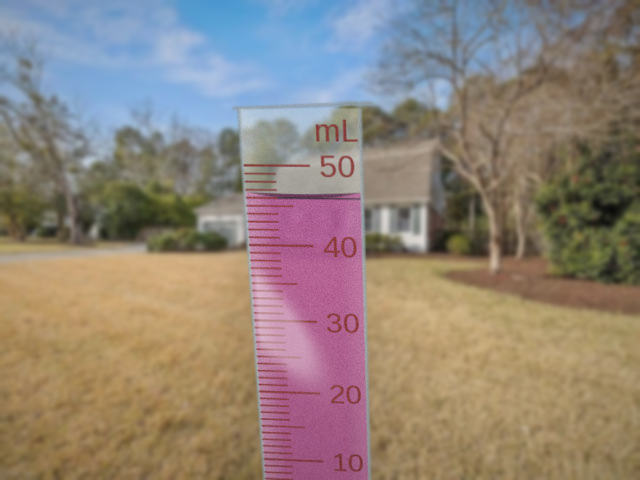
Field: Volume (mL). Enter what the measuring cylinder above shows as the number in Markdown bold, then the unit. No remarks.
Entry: **46** mL
